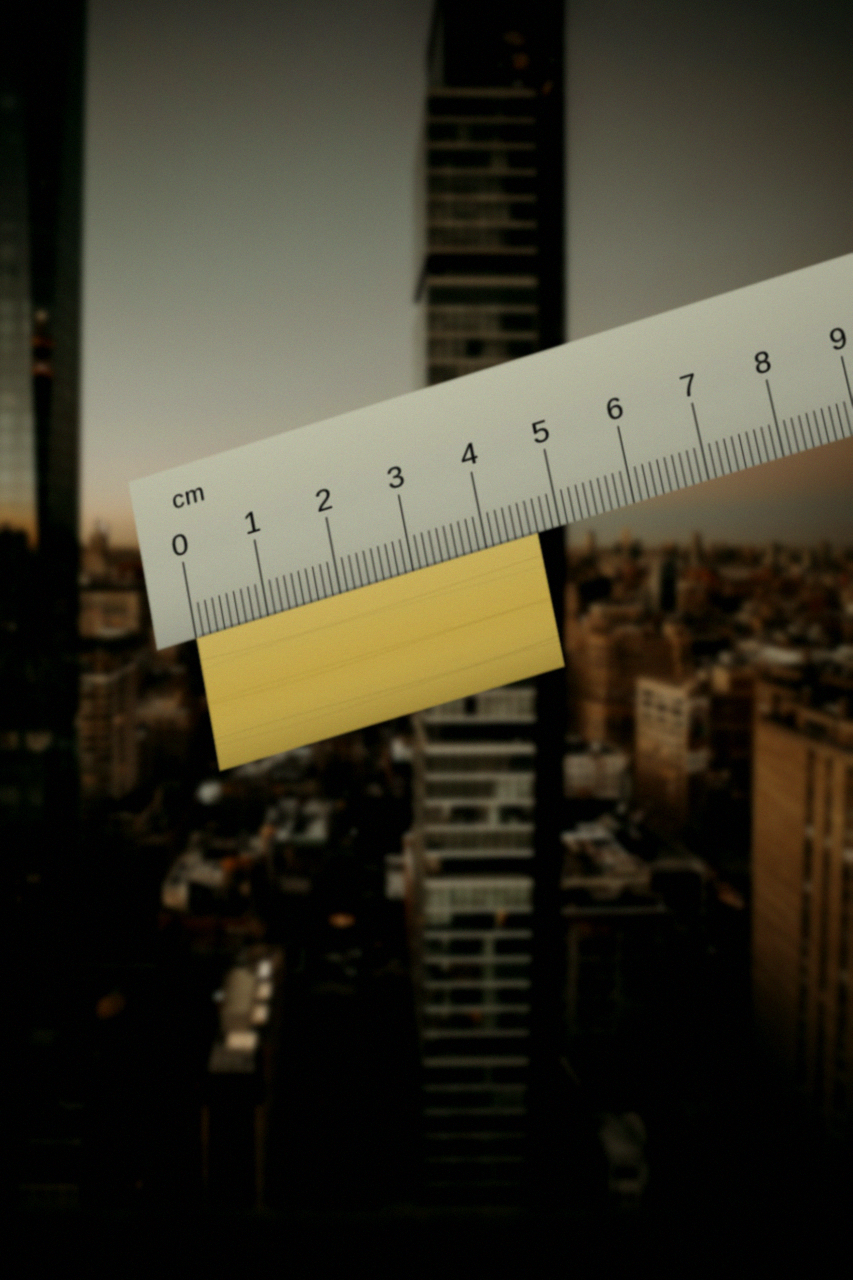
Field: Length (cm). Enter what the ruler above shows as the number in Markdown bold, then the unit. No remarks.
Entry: **4.7** cm
